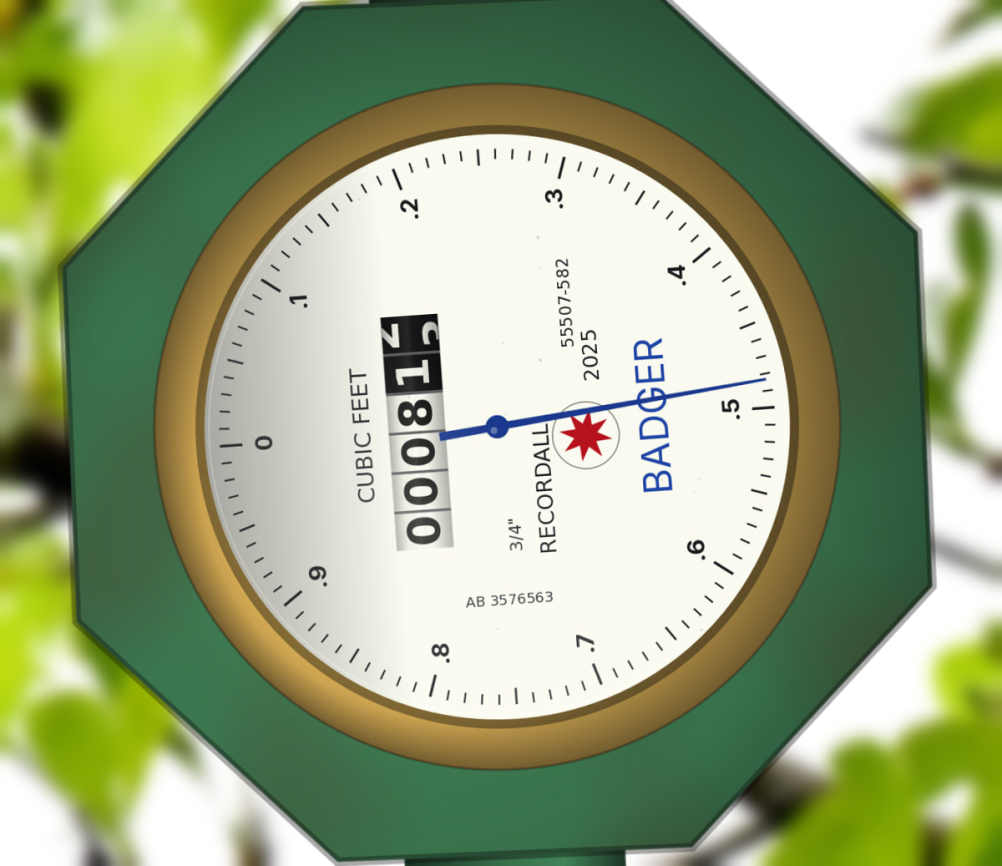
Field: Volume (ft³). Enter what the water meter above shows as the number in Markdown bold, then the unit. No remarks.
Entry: **812.48** ft³
